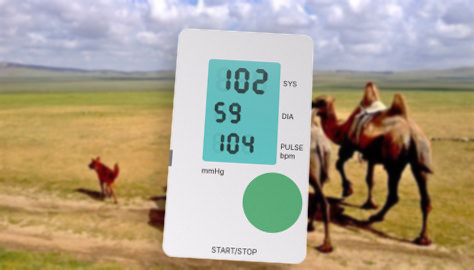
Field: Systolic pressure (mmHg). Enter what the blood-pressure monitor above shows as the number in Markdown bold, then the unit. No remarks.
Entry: **102** mmHg
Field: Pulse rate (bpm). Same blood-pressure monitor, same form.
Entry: **104** bpm
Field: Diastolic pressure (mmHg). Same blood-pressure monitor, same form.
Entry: **59** mmHg
